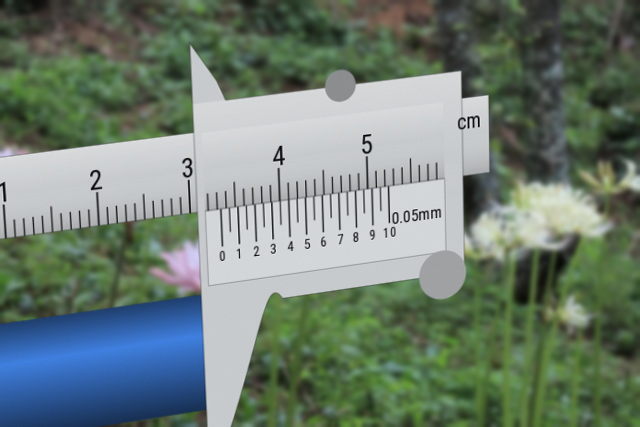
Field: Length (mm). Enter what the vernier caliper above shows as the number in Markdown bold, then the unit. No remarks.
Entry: **33.4** mm
